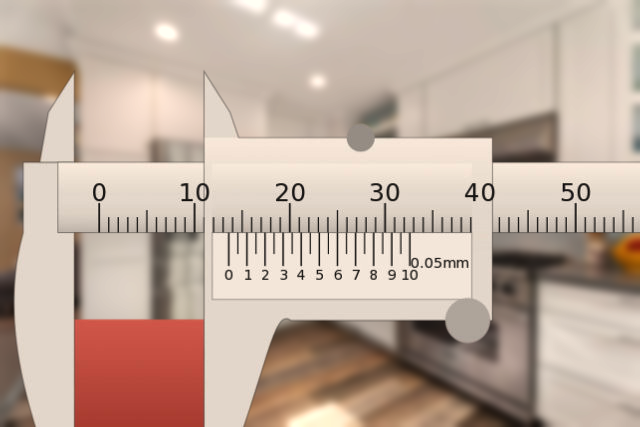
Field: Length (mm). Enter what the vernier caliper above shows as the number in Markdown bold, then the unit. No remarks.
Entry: **13.6** mm
